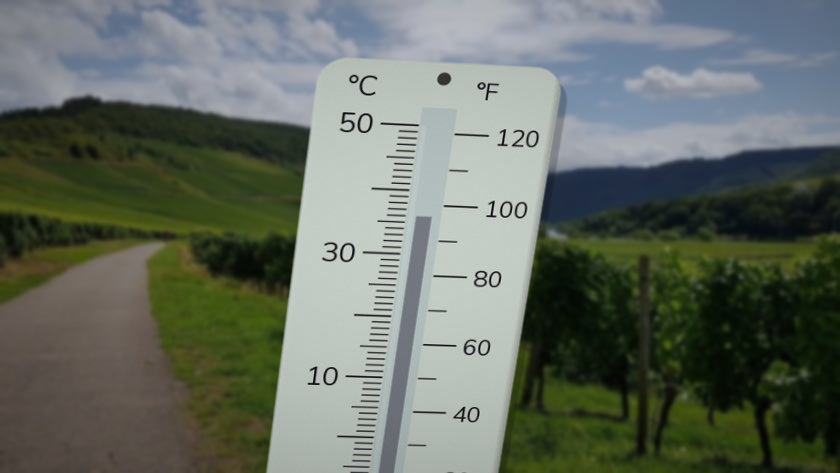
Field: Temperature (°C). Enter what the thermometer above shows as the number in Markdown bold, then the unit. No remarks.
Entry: **36** °C
